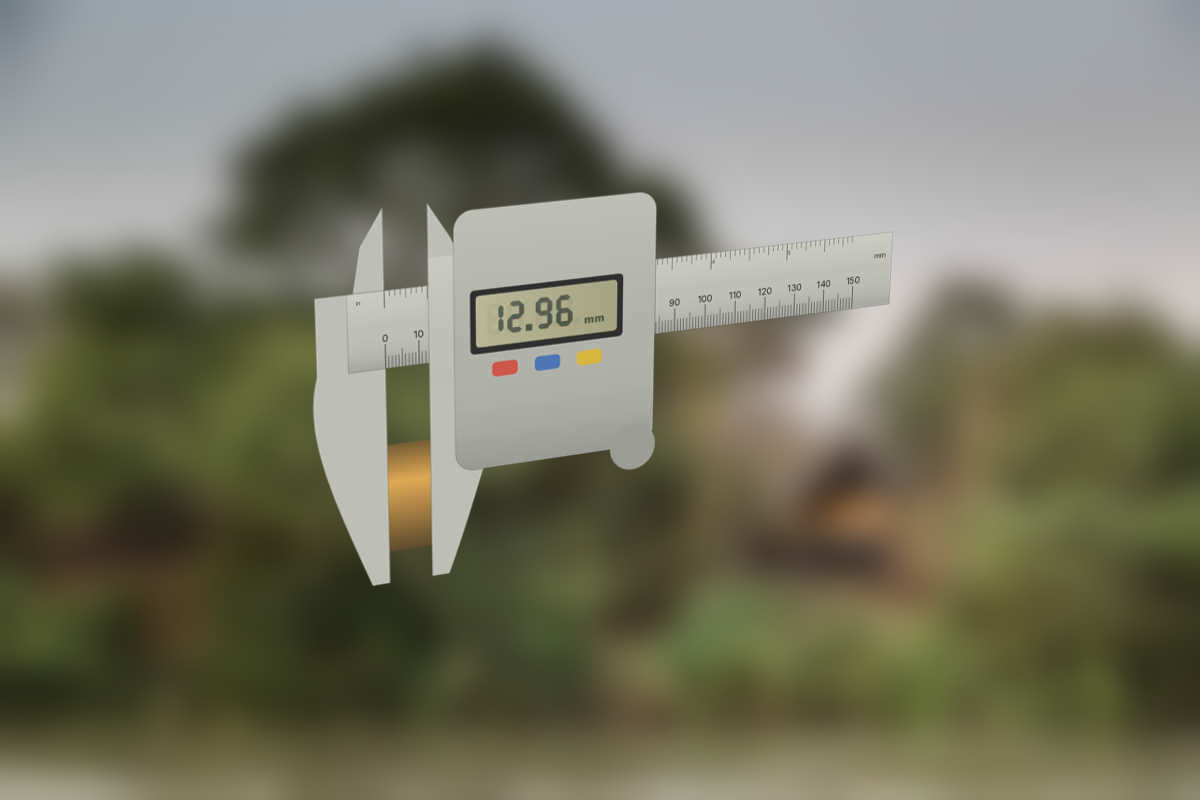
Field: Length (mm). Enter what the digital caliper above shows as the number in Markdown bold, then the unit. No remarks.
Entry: **12.96** mm
